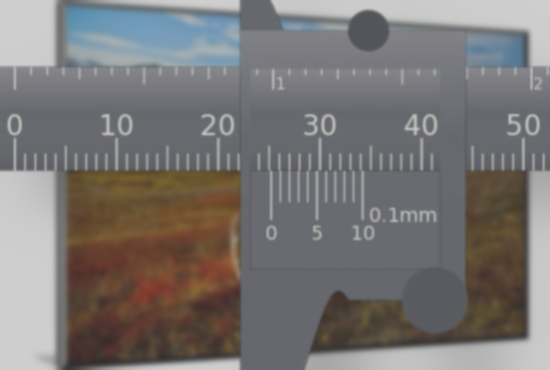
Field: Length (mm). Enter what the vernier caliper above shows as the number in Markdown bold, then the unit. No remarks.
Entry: **25.2** mm
